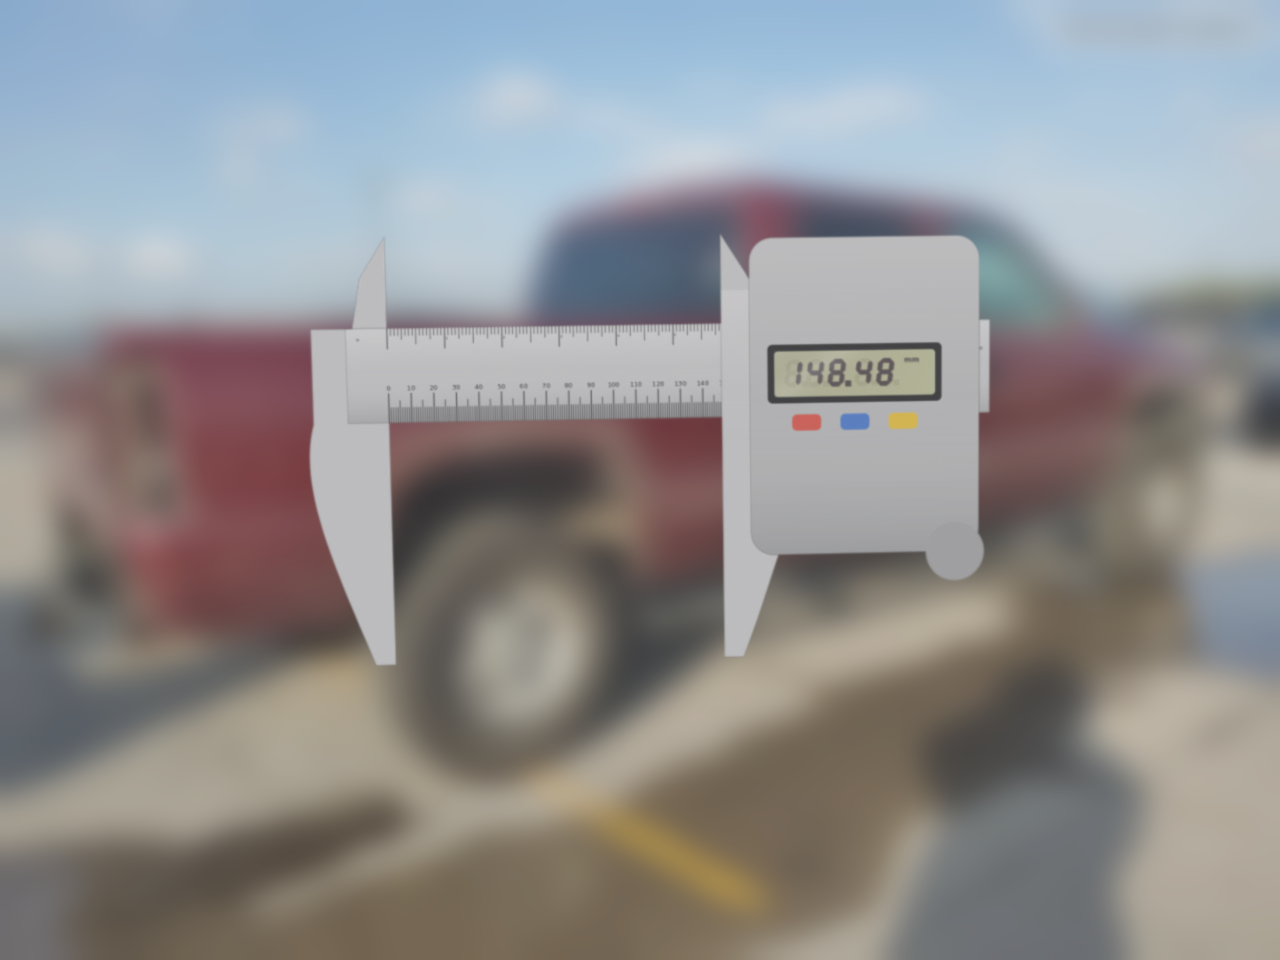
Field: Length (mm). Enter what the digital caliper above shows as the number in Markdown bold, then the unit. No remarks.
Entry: **148.48** mm
